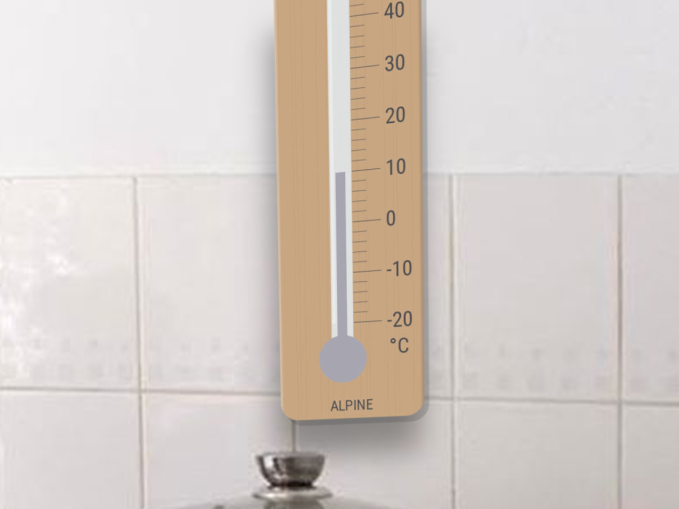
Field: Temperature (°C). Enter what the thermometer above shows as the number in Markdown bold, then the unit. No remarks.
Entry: **10** °C
